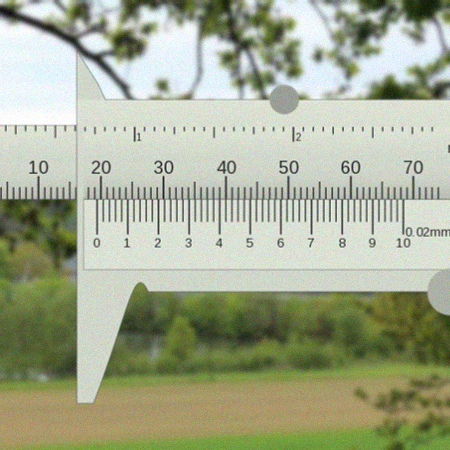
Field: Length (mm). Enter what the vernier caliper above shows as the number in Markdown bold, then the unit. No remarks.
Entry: **19.4** mm
